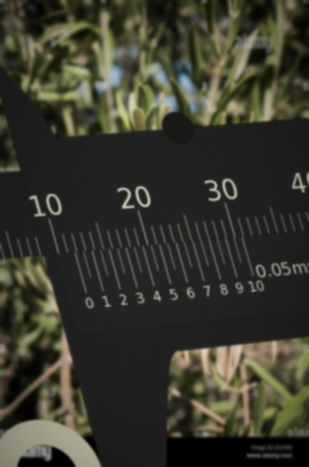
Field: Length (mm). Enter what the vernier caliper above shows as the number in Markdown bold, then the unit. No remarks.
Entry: **11.8** mm
